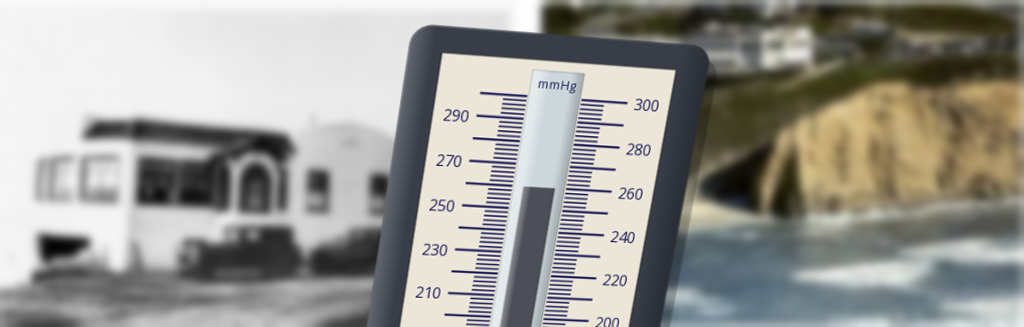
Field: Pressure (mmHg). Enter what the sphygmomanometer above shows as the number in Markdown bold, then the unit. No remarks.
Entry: **260** mmHg
